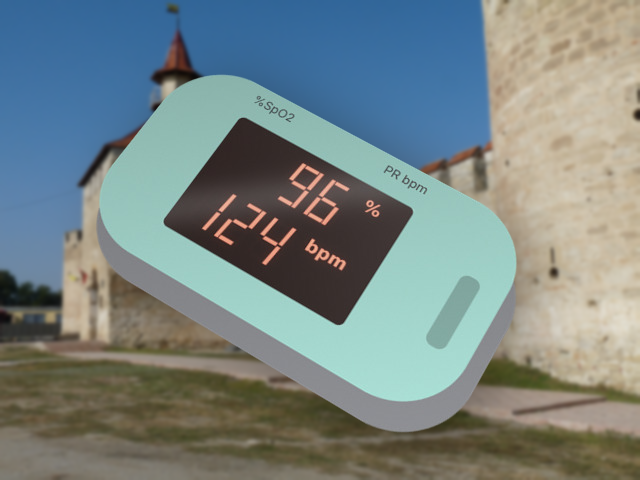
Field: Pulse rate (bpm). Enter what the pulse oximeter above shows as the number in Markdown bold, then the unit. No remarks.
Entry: **124** bpm
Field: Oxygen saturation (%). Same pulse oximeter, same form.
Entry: **96** %
